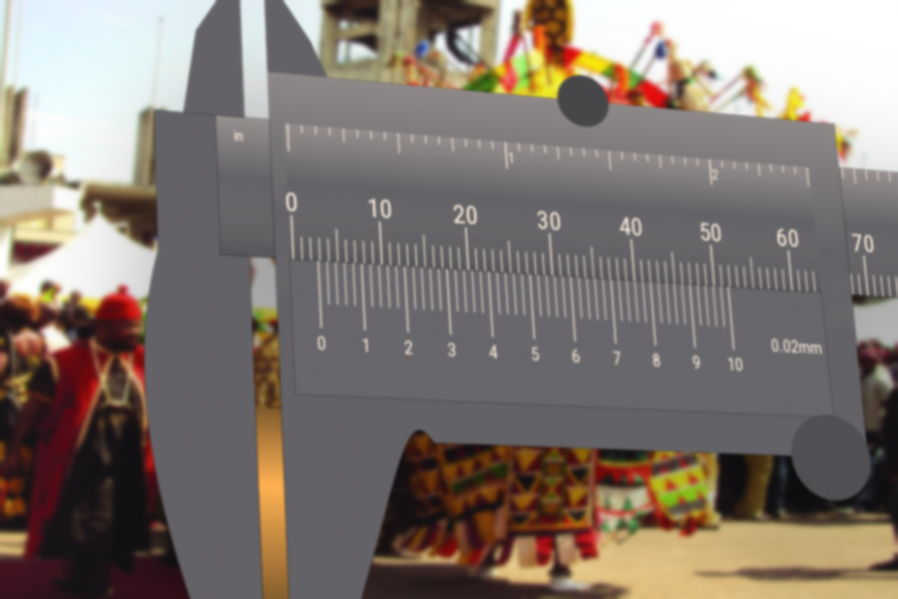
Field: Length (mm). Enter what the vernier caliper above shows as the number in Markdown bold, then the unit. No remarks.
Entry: **2.8** mm
